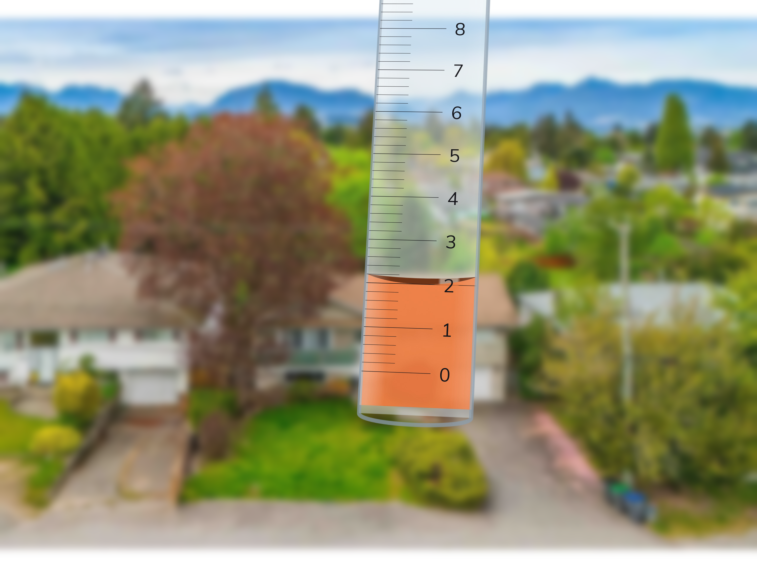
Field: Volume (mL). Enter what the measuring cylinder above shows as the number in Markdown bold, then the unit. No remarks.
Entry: **2** mL
